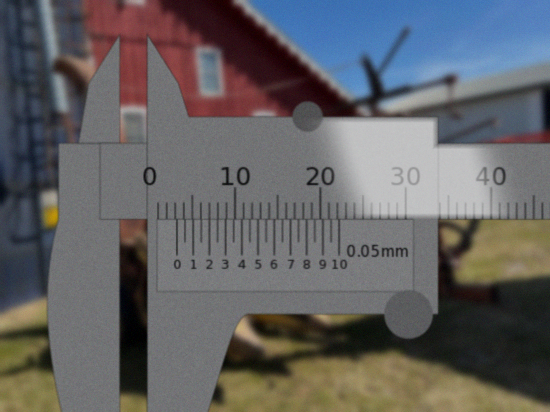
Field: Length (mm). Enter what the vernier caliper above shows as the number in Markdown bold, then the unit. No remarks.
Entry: **3.2** mm
